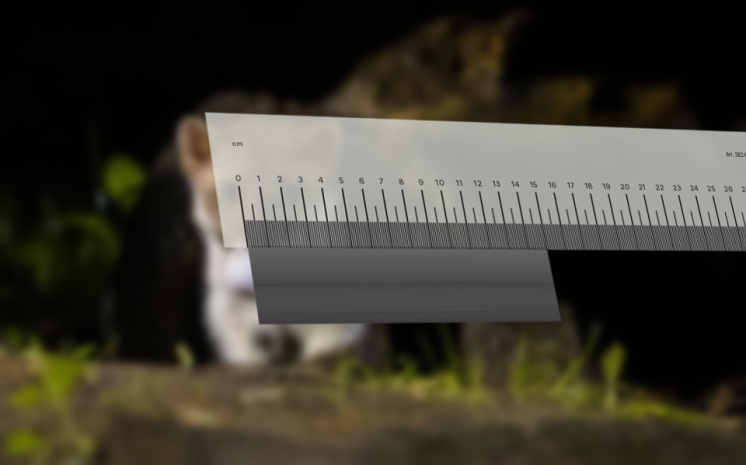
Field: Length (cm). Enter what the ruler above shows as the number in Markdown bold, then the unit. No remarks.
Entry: **15** cm
